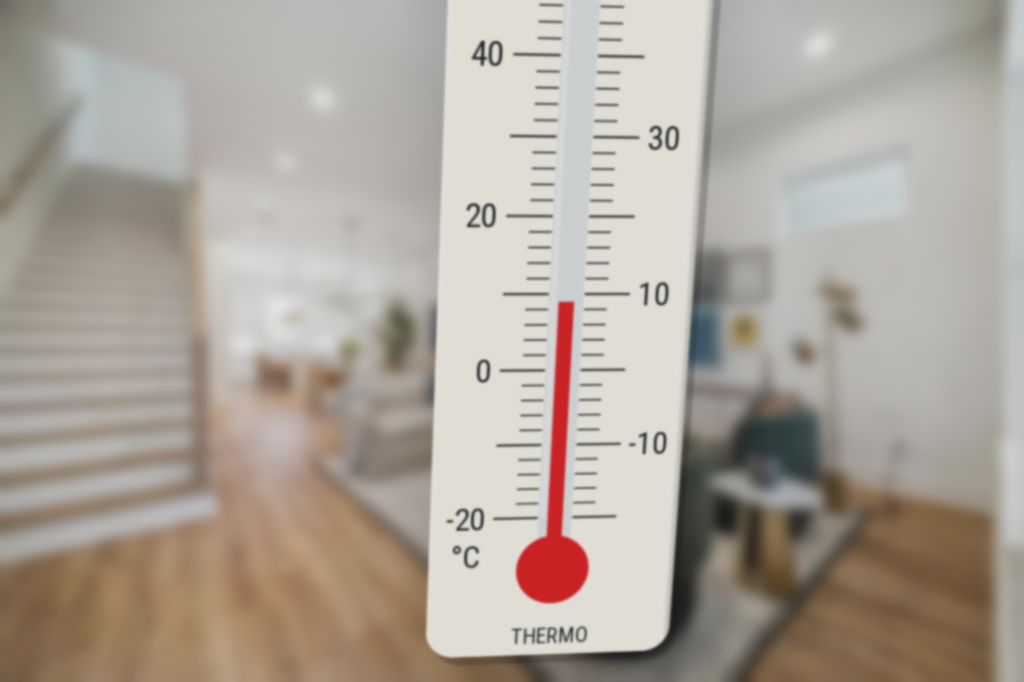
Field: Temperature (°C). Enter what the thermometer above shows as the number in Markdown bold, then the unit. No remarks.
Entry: **9** °C
